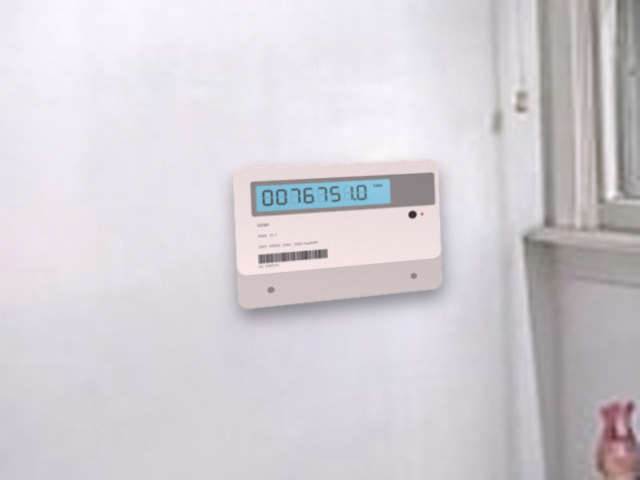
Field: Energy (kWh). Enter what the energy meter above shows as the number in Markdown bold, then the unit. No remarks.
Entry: **76751.0** kWh
